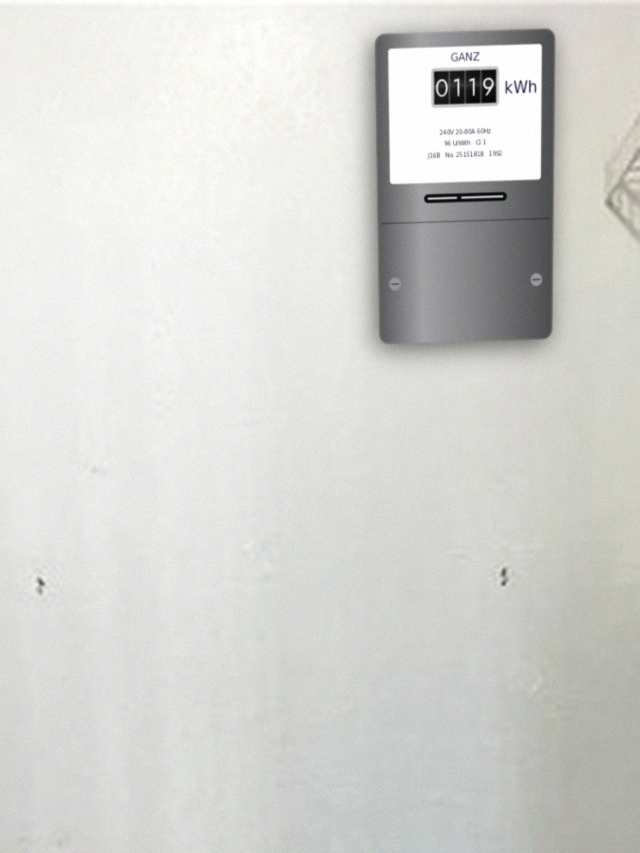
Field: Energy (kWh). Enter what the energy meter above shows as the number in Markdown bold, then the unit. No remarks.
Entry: **119** kWh
